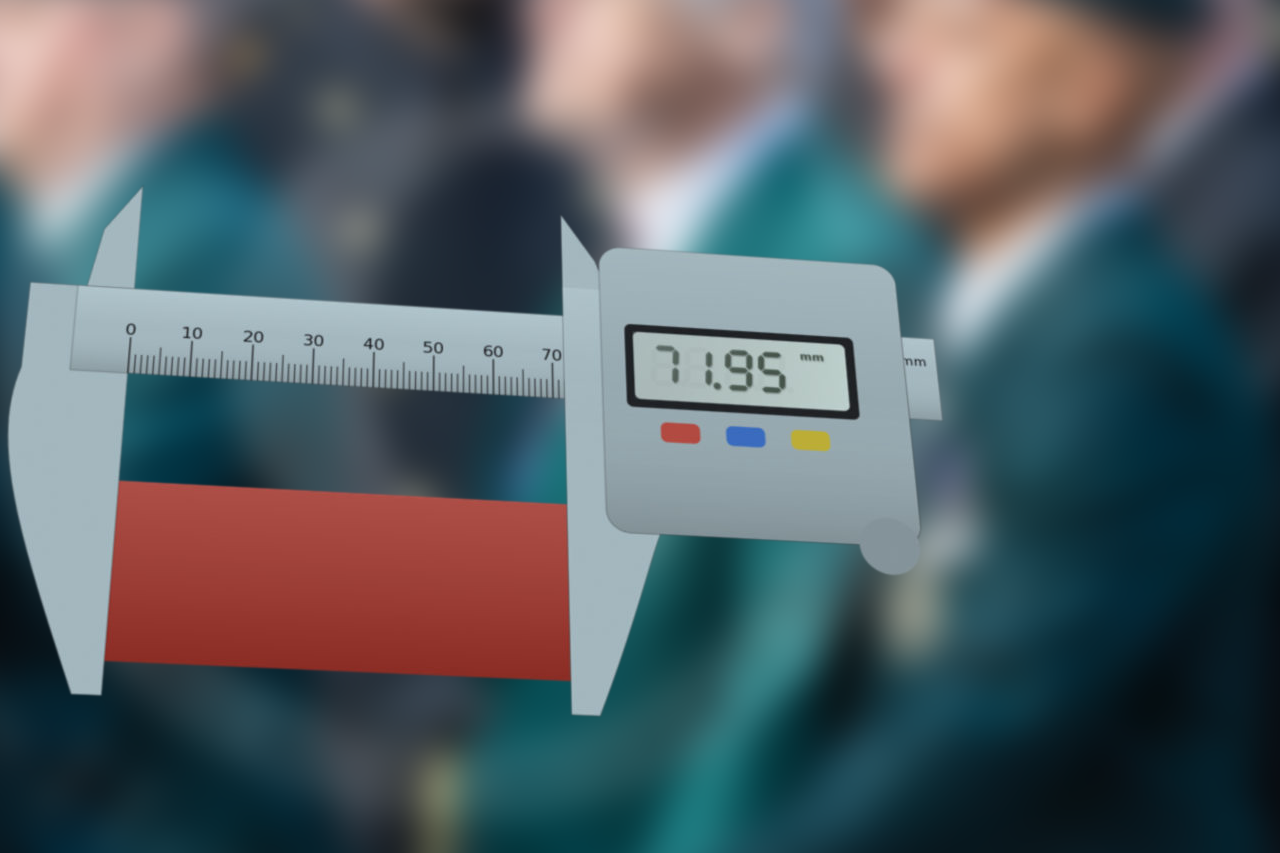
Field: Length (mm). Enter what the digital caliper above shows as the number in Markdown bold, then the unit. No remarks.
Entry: **71.95** mm
